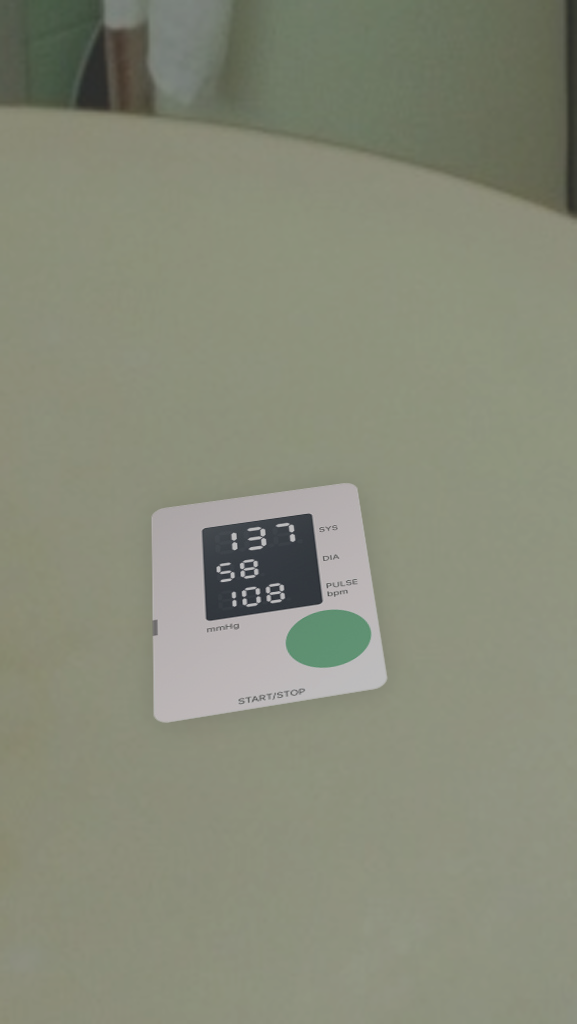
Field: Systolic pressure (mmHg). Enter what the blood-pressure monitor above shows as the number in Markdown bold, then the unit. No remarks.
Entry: **137** mmHg
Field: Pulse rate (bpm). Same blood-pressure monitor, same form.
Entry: **108** bpm
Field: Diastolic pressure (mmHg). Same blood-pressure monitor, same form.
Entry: **58** mmHg
